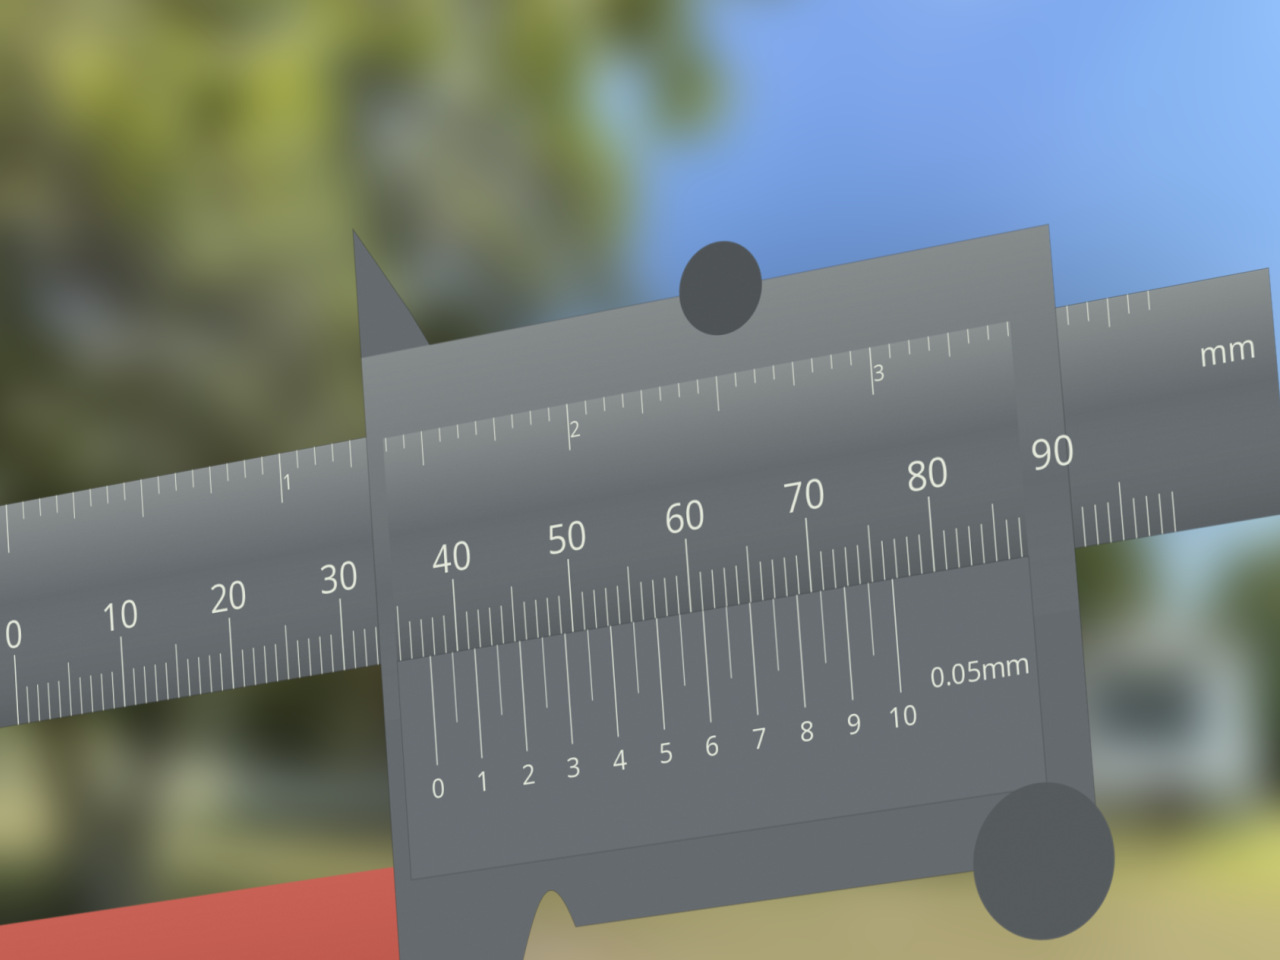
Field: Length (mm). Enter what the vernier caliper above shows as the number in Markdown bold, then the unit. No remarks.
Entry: **37.6** mm
